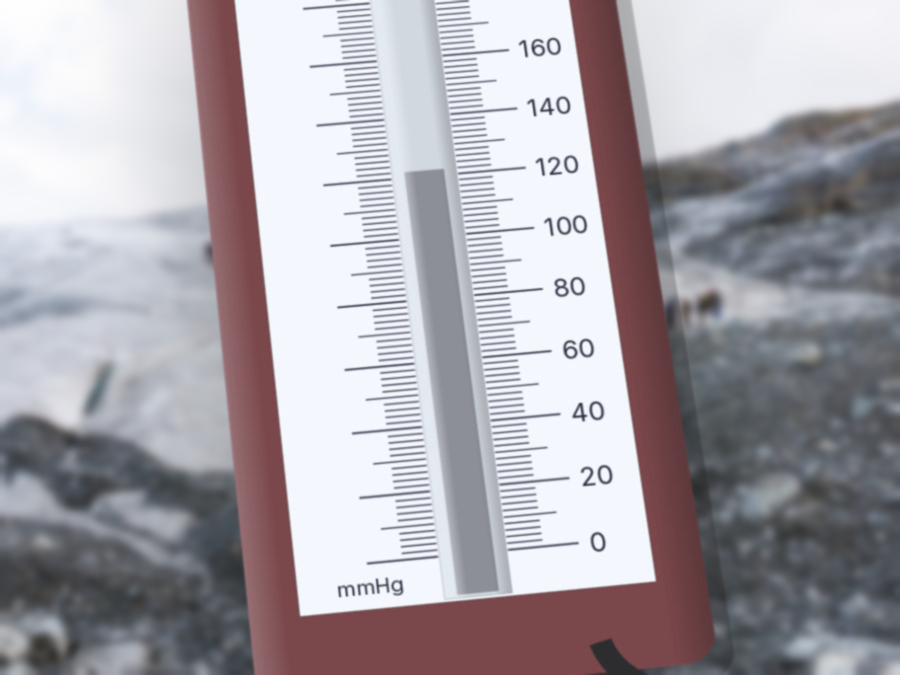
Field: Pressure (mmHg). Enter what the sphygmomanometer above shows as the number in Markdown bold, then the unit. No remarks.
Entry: **122** mmHg
